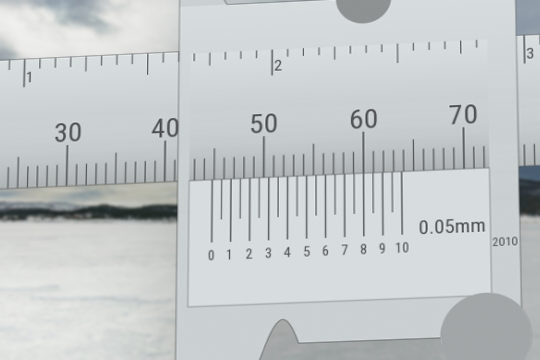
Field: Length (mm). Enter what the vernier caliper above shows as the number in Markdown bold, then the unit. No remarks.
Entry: **44.8** mm
